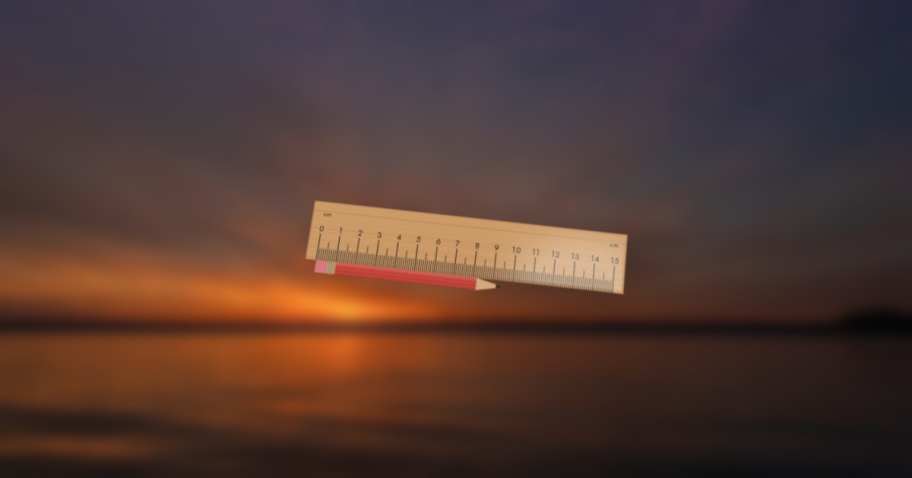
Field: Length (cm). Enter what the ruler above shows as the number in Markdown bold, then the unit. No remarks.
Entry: **9.5** cm
